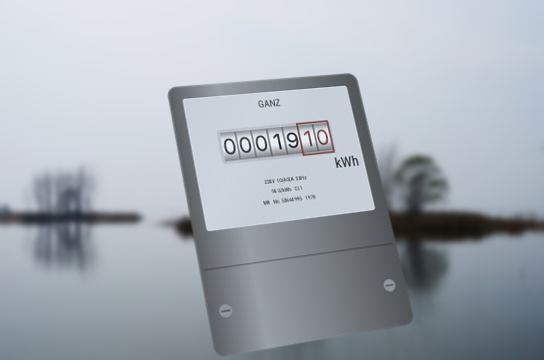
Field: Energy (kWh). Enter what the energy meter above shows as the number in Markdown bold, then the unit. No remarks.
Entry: **19.10** kWh
